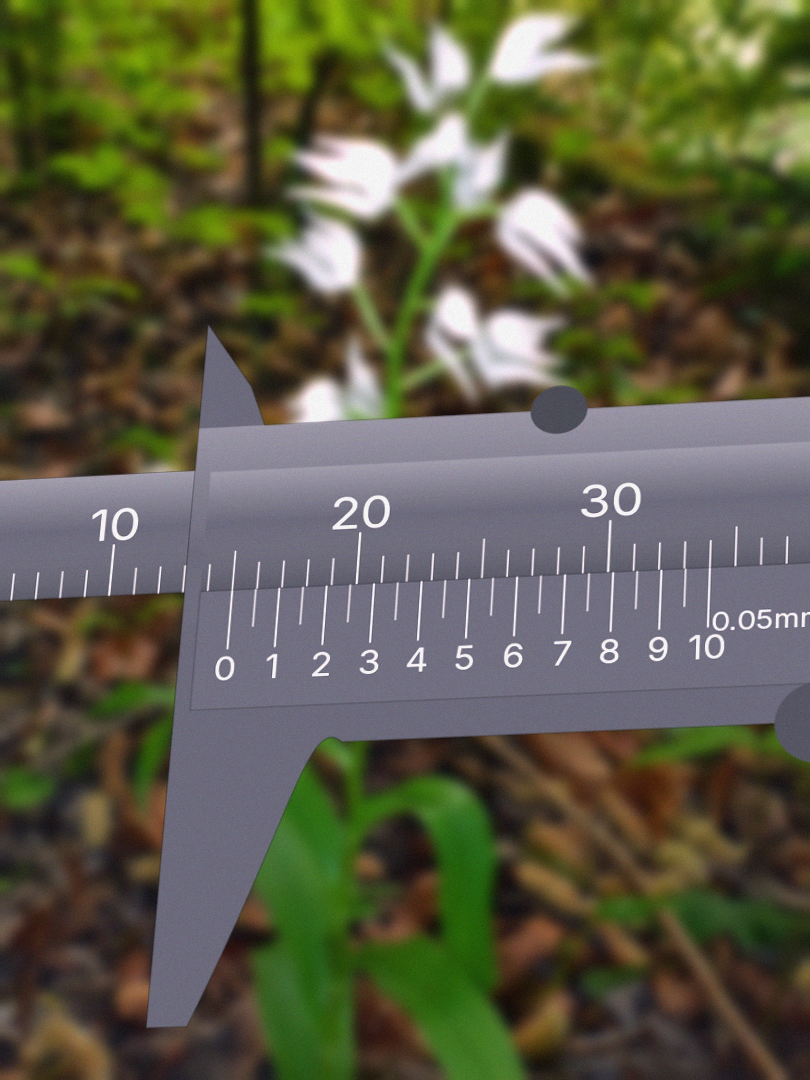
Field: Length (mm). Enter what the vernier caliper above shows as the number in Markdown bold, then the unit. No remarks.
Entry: **15.00** mm
